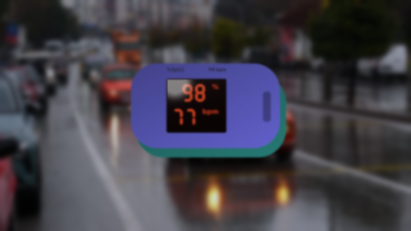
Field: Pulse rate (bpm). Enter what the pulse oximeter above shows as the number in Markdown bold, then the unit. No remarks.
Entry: **77** bpm
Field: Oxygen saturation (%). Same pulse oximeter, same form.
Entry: **98** %
